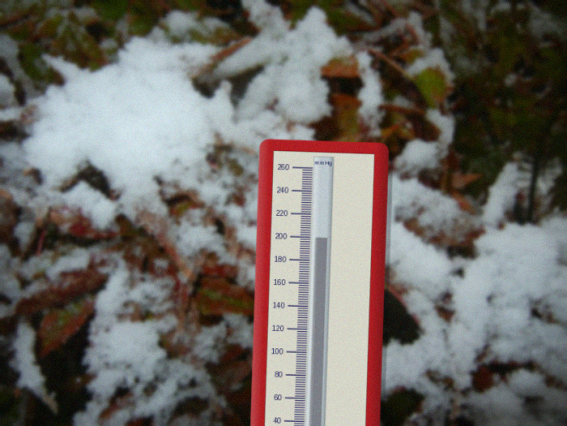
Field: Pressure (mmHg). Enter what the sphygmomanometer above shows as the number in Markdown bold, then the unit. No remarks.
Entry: **200** mmHg
